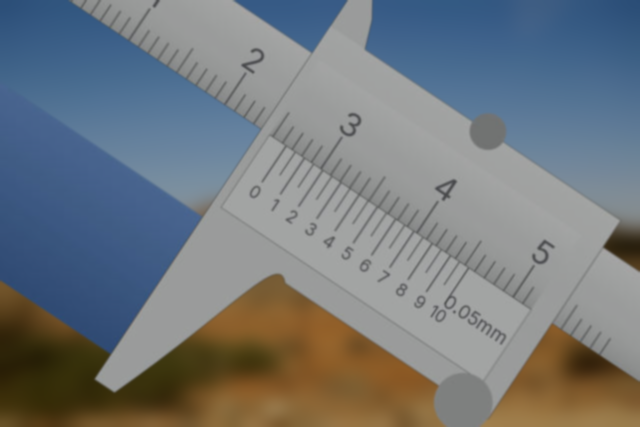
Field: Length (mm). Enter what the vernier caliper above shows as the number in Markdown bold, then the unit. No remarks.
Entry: **26.4** mm
